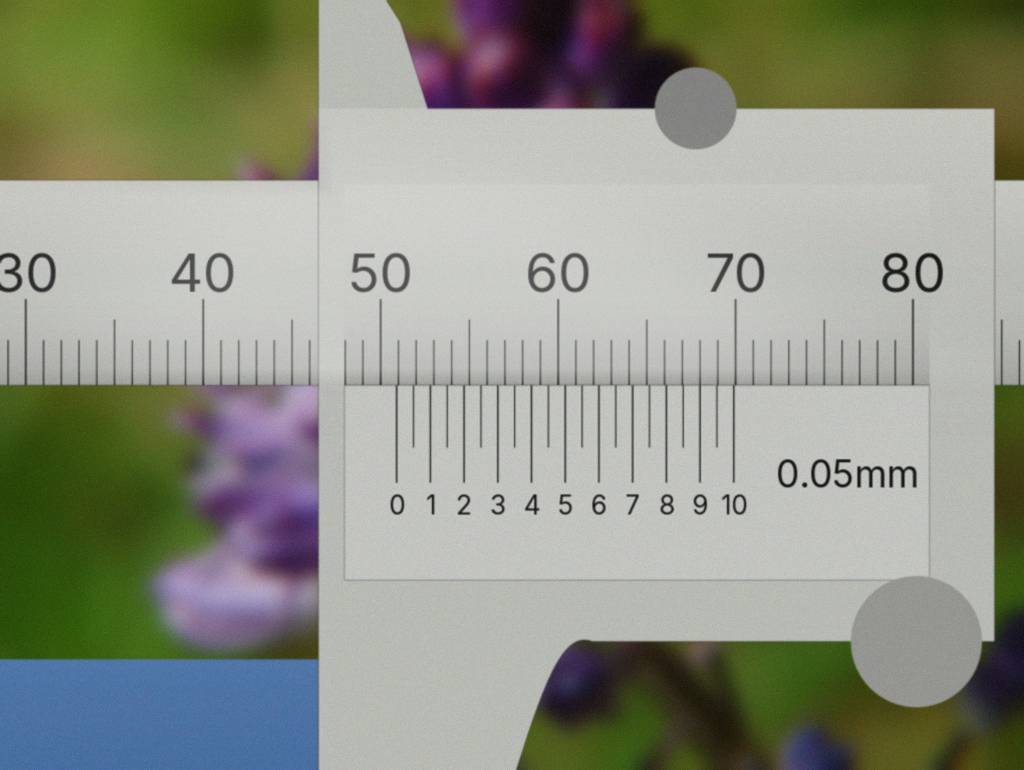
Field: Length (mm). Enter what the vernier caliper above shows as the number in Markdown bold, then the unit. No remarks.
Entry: **50.9** mm
